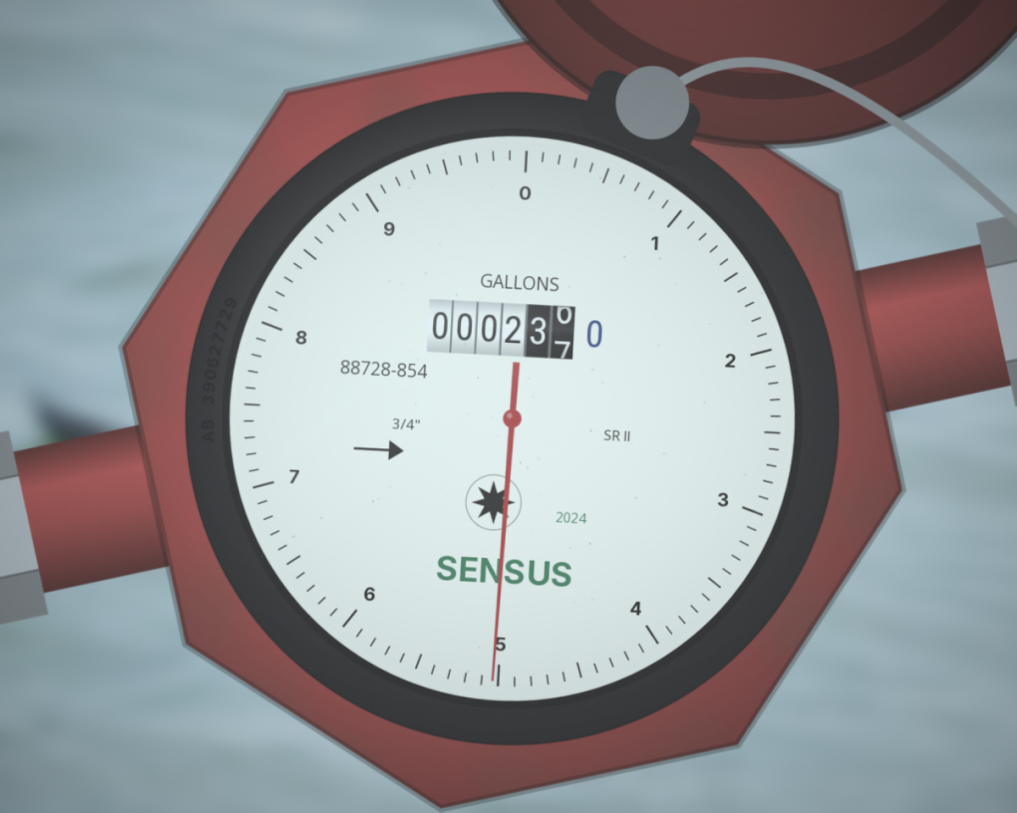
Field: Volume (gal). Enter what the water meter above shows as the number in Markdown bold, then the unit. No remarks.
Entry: **2365.0** gal
